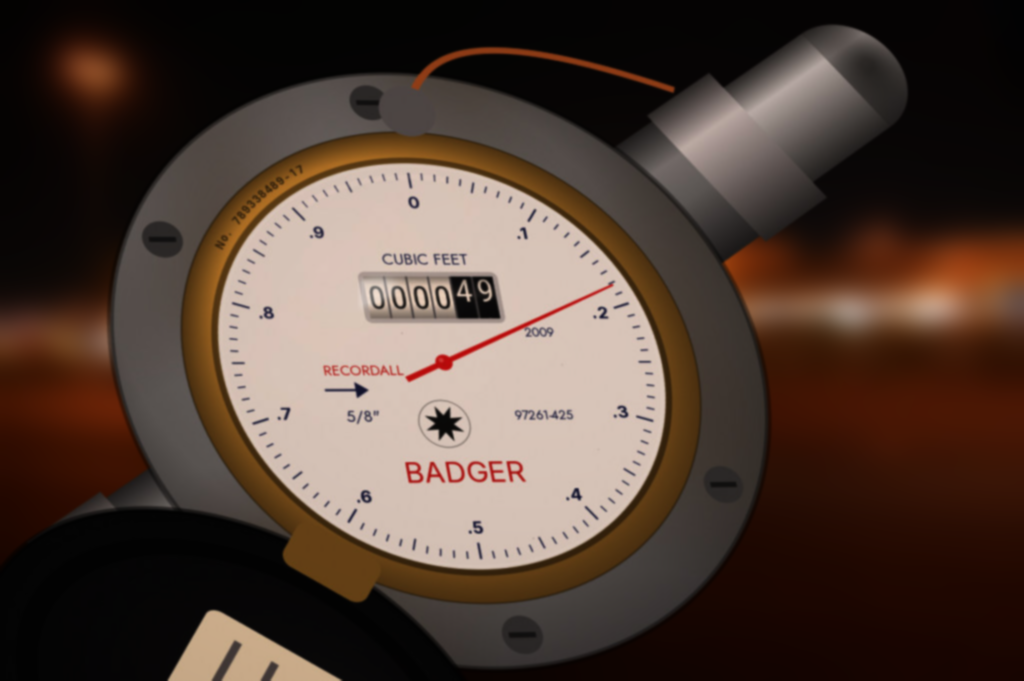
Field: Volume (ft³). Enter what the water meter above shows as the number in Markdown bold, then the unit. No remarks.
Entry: **49.18** ft³
